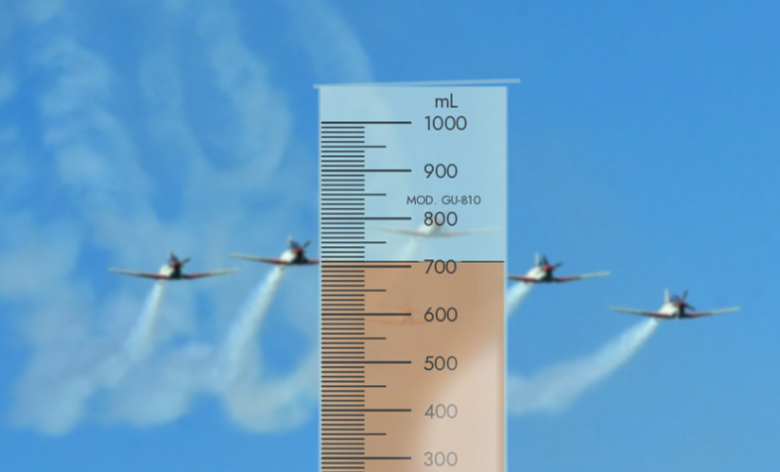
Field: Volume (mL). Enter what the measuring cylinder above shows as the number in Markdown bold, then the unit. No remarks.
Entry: **710** mL
